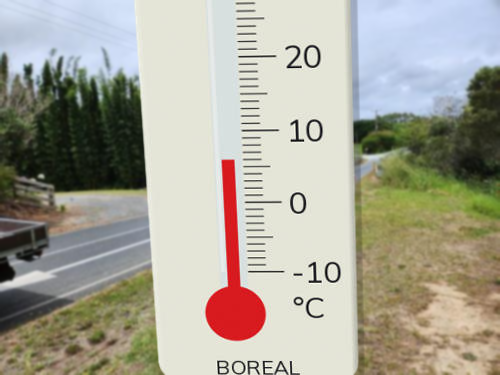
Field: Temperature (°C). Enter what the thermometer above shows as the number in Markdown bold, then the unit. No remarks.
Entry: **6** °C
